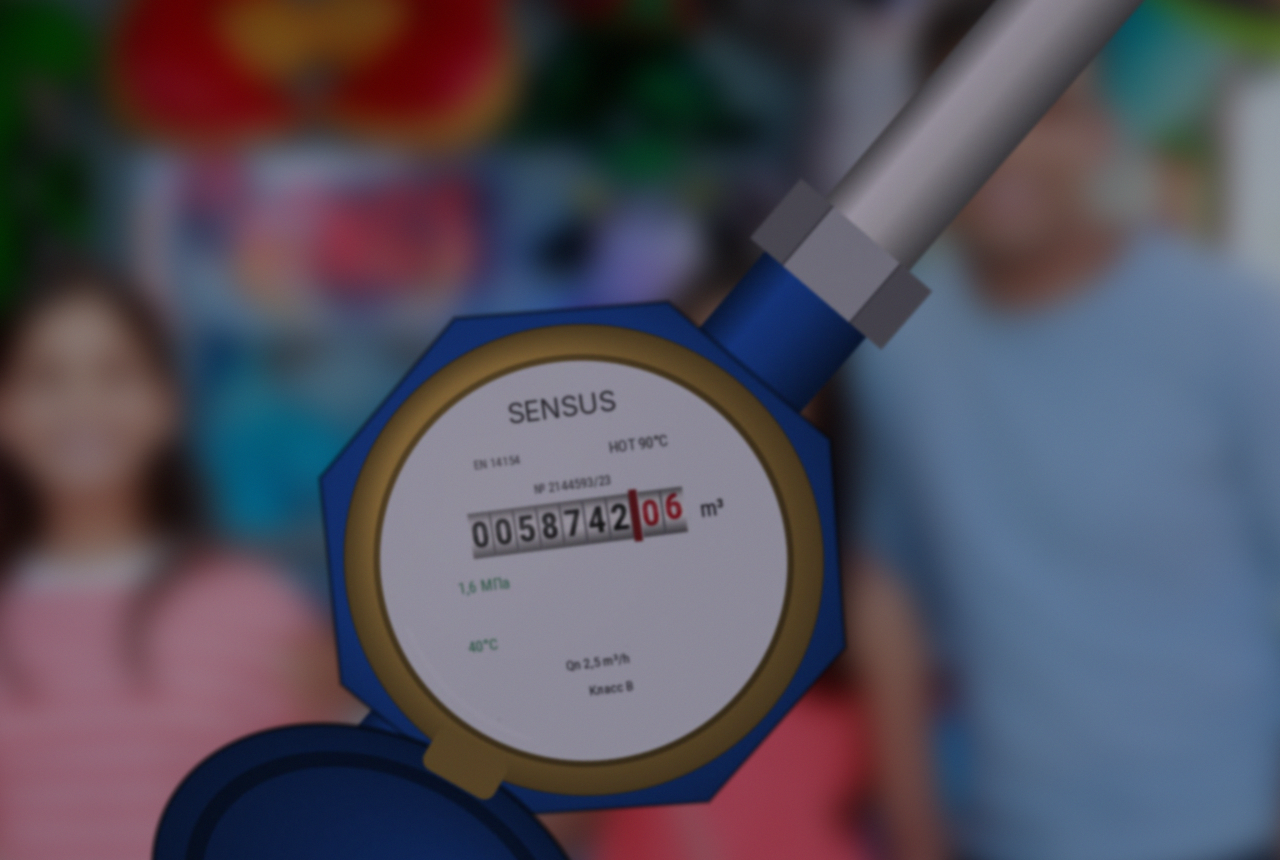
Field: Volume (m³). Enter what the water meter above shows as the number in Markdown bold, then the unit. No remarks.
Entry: **58742.06** m³
